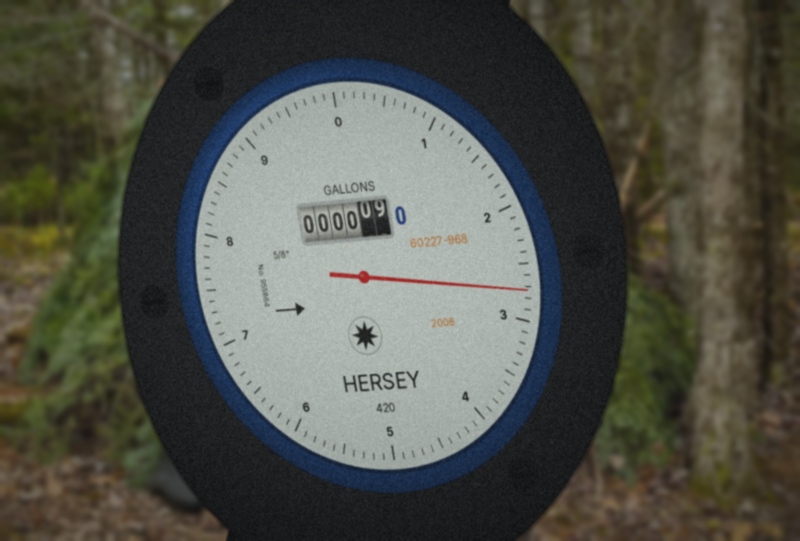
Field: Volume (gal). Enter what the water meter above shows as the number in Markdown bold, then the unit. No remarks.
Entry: **92.7** gal
